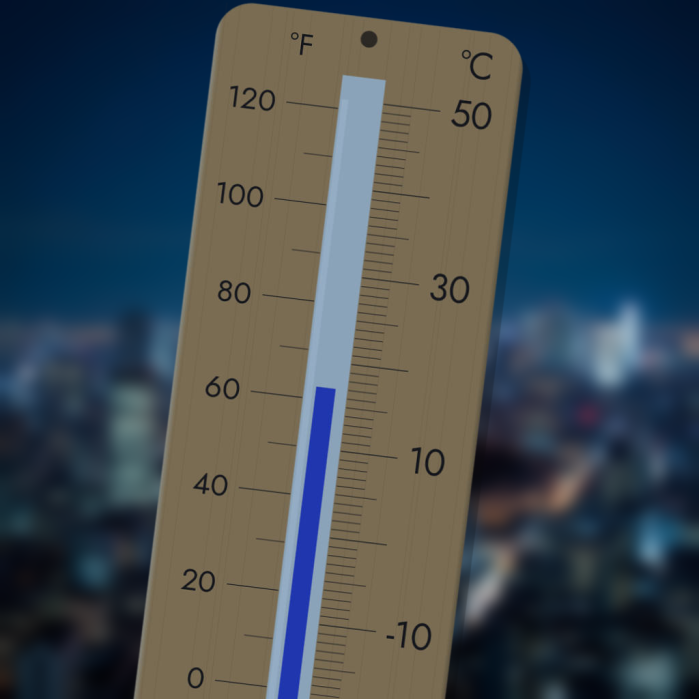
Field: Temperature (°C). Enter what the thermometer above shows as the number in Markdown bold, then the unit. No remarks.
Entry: **17** °C
